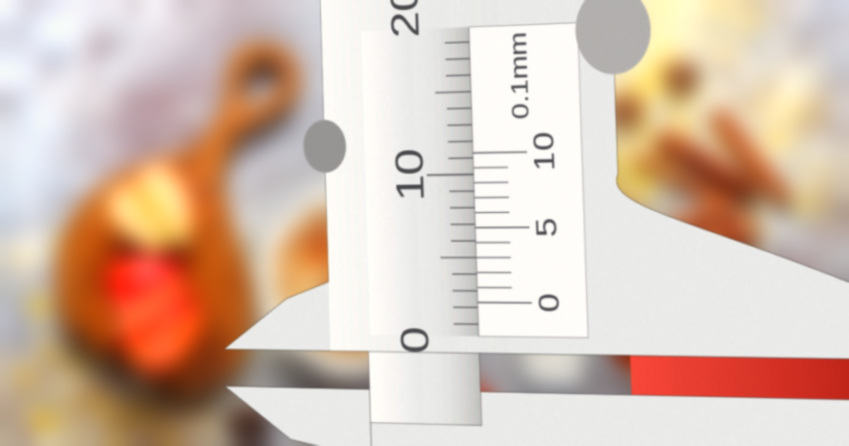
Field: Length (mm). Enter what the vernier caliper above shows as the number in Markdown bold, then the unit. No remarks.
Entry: **2.3** mm
